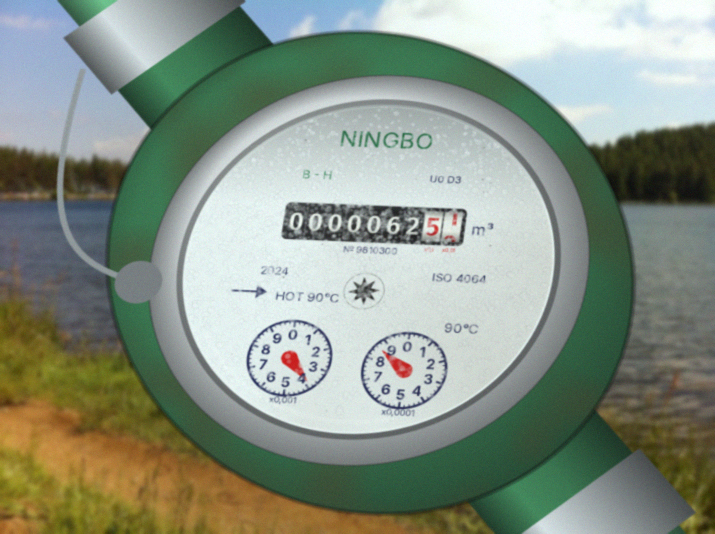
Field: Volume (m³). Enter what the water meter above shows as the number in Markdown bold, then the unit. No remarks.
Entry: **62.5138** m³
